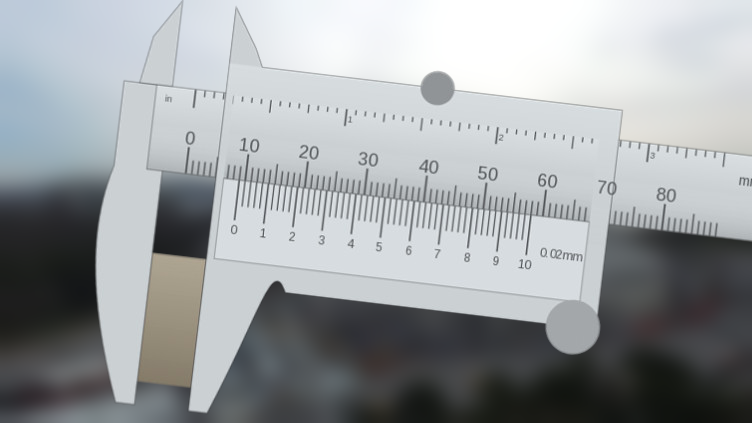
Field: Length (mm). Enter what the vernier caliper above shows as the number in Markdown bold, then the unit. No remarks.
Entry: **9.0** mm
